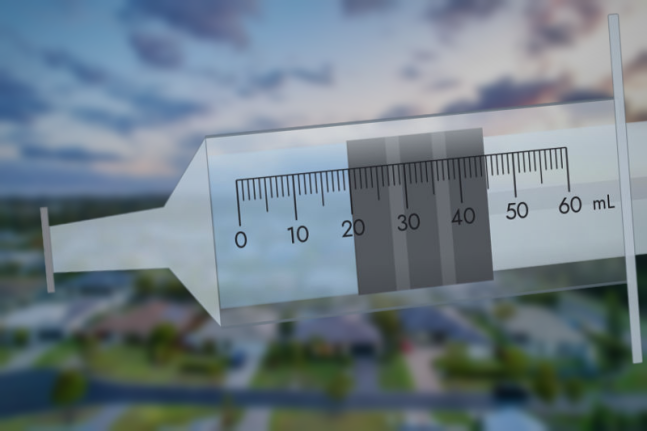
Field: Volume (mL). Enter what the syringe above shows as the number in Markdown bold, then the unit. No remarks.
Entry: **20** mL
